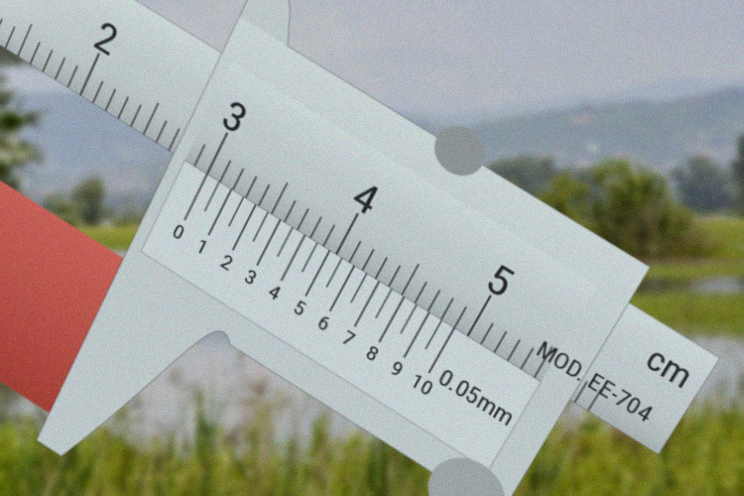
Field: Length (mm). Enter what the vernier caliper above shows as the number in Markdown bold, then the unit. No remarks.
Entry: **30.0** mm
